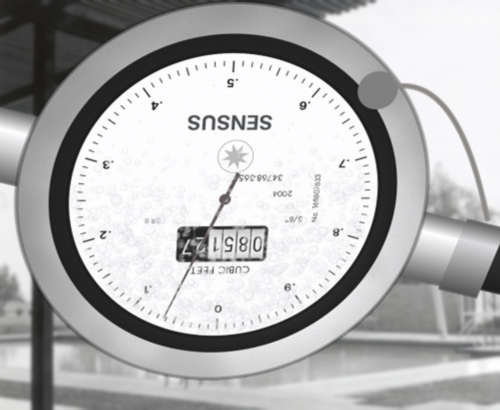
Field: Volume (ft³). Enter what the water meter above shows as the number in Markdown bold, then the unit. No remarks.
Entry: **85127.06** ft³
